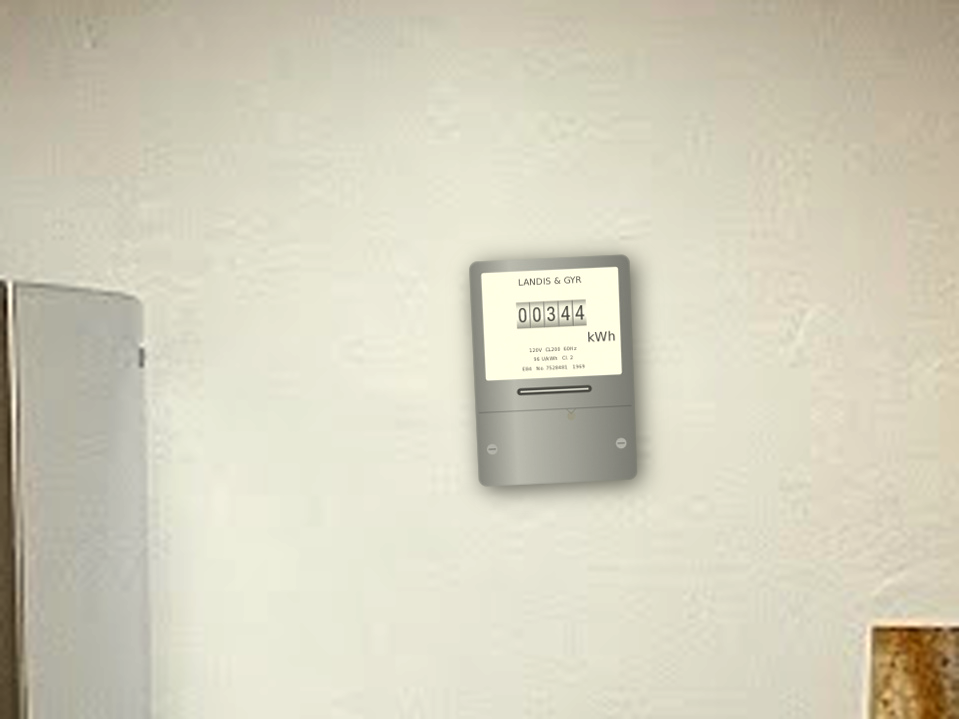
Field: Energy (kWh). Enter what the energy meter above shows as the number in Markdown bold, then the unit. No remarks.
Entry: **344** kWh
